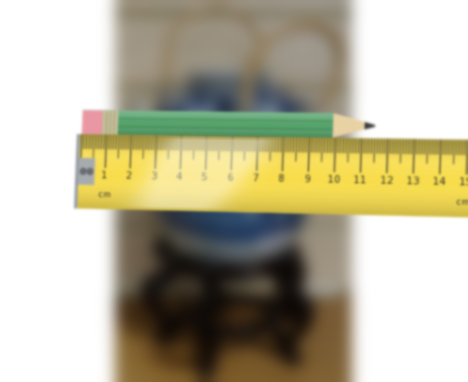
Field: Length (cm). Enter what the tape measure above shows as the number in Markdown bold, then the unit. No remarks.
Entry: **11.5** cm
